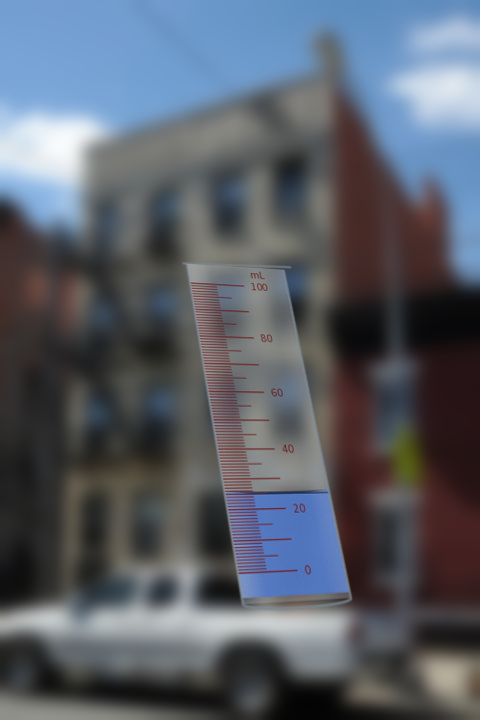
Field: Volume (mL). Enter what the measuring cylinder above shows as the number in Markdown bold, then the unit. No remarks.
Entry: **25** mL
